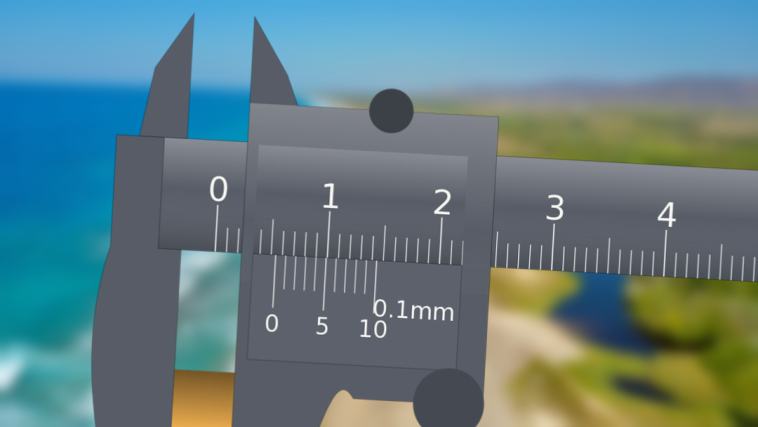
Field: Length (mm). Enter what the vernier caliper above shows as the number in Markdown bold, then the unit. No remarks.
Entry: **5.4** mm
